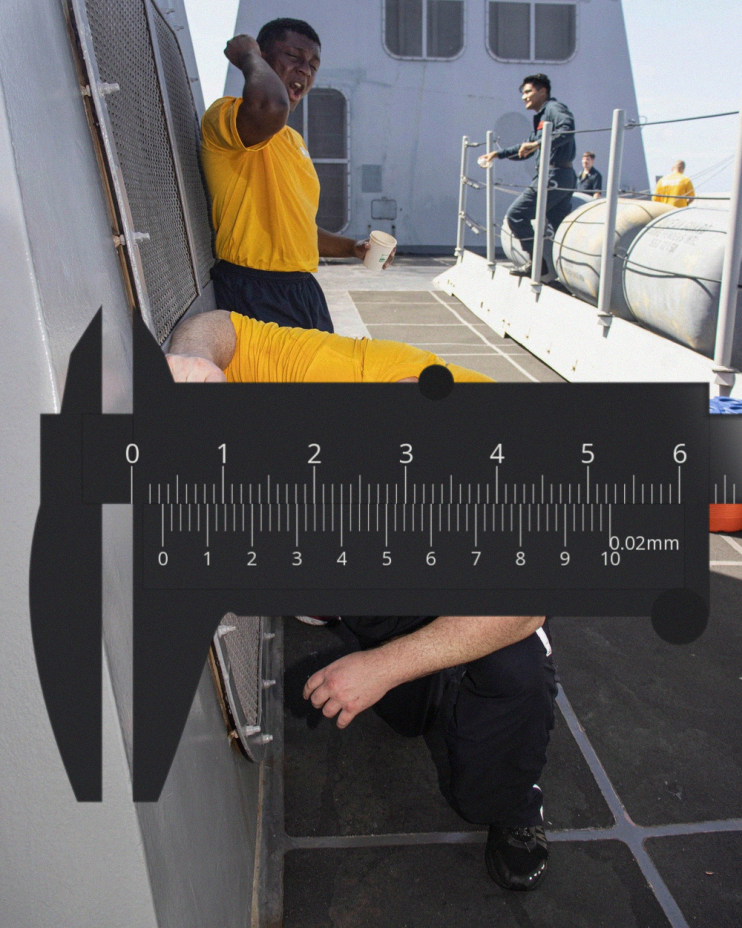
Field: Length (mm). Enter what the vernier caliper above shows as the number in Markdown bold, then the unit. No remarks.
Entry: **3.4** mm
